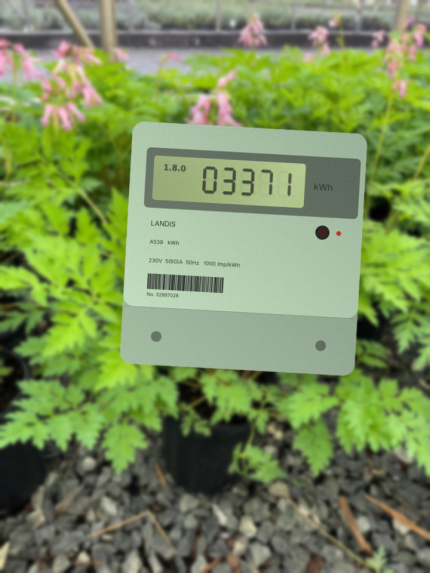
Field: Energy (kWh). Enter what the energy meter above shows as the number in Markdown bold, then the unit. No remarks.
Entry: **3371** kWh
